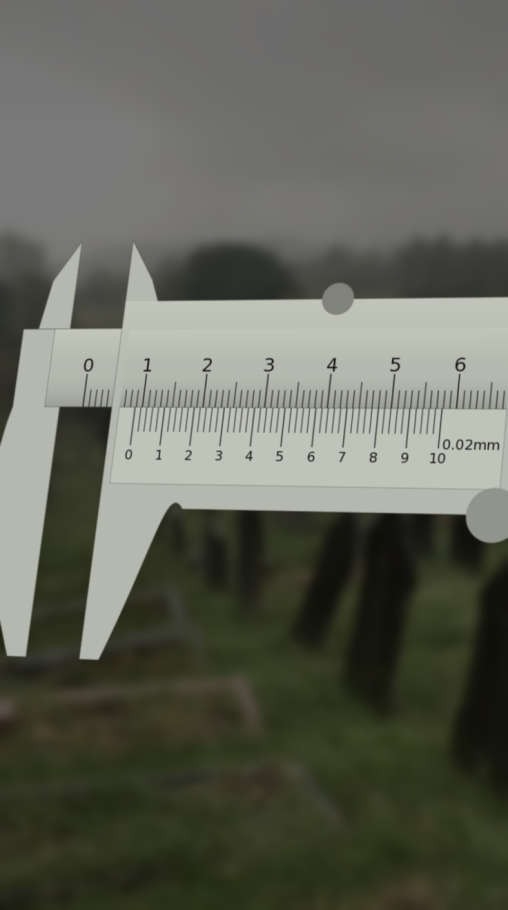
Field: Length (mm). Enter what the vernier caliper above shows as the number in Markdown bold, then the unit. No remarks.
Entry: **8.8** mm
